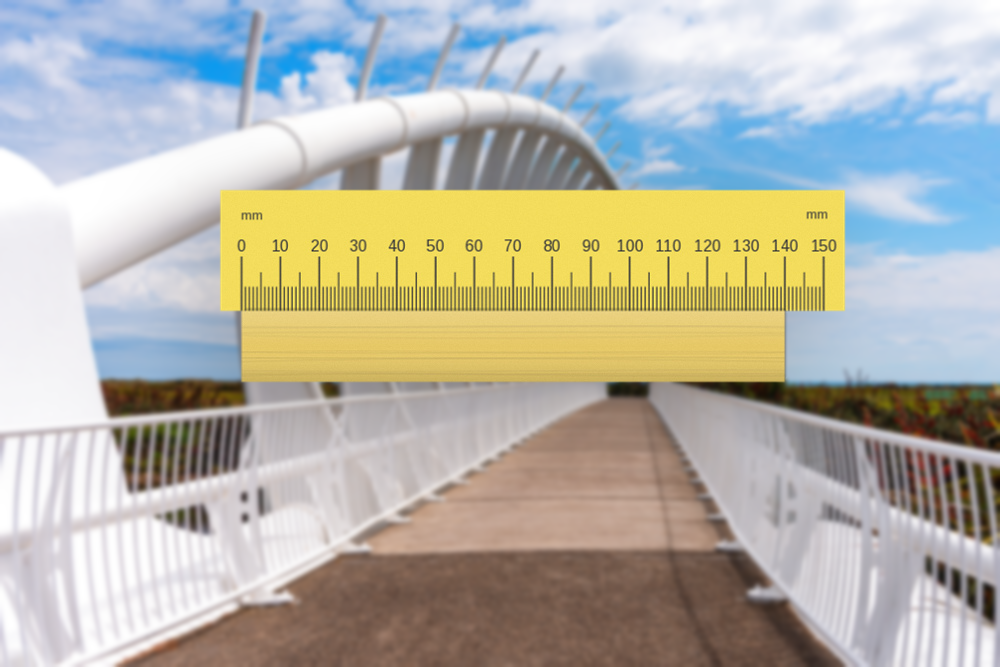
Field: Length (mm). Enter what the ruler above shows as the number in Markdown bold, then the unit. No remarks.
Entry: **140** mm
